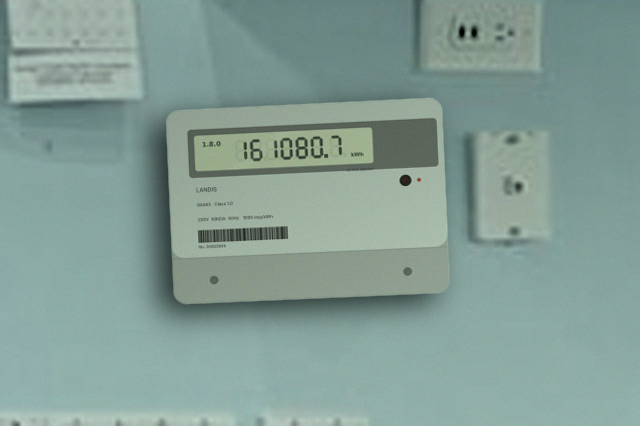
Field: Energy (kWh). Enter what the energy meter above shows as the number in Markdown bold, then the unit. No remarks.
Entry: **161080.7** kWh
